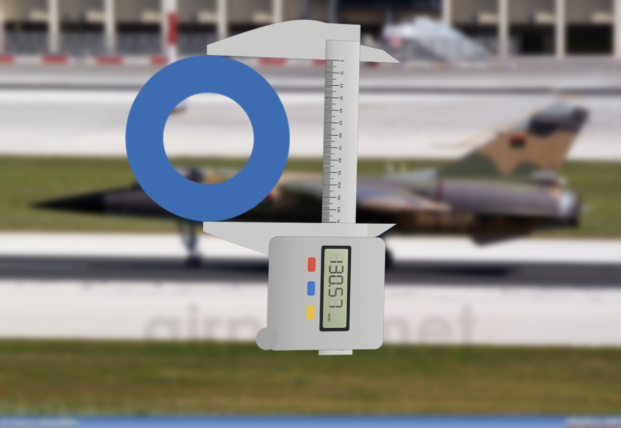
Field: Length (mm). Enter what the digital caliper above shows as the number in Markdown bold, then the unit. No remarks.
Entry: **130.57** mm
